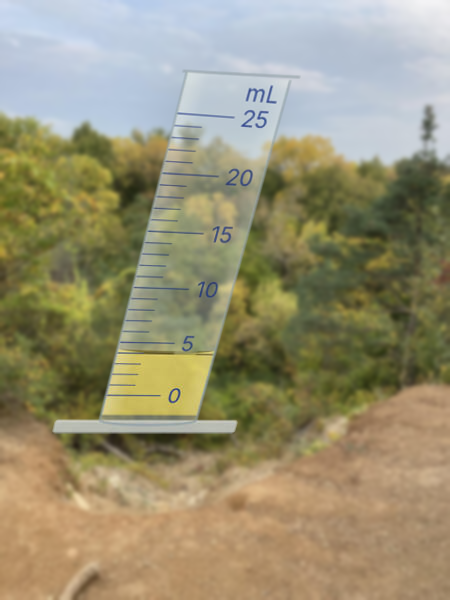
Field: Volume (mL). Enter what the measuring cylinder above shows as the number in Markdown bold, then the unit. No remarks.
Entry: **4** mL
